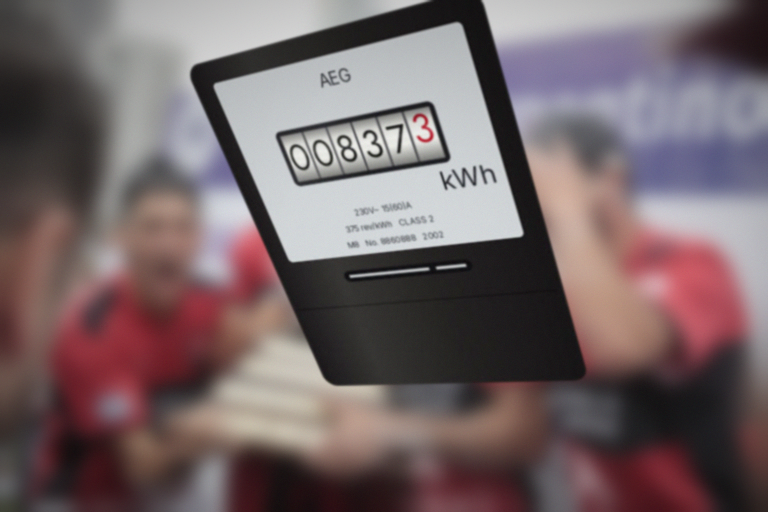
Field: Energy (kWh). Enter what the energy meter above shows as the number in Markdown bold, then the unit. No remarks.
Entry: **837.3** kWh
